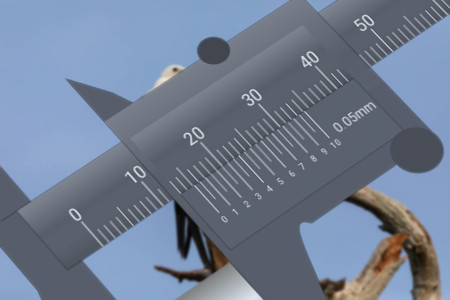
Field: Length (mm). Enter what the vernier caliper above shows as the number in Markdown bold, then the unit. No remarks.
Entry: **15.2** mm
